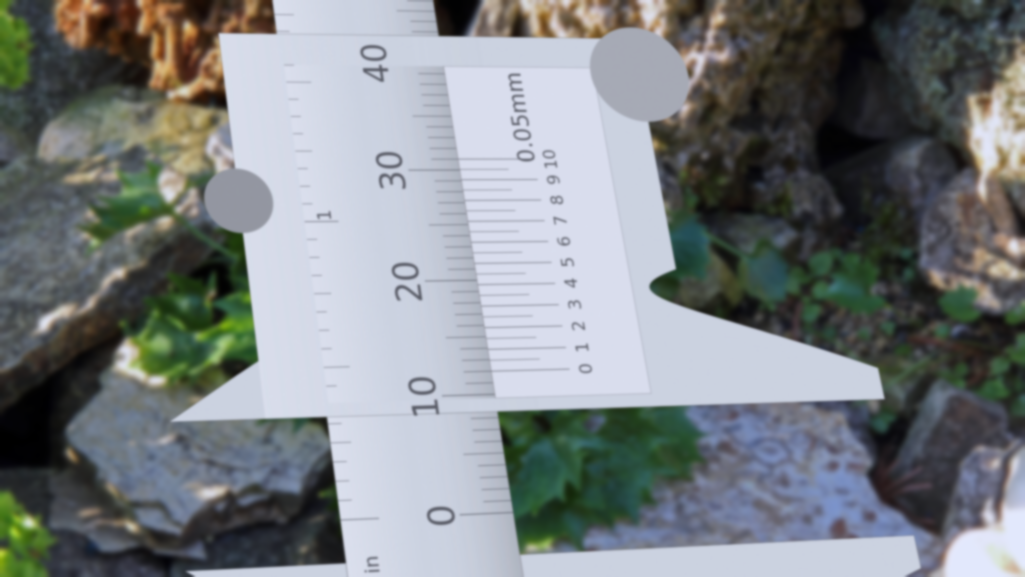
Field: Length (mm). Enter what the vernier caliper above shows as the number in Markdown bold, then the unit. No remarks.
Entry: **12.0** mm
